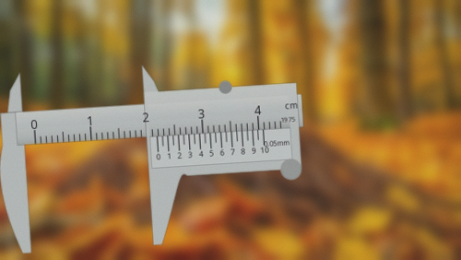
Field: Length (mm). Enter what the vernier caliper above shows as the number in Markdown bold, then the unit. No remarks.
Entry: **21.8** mm
